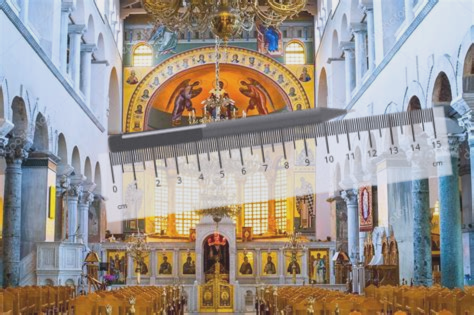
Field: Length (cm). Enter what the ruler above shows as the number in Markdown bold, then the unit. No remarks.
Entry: **11.5** cm
